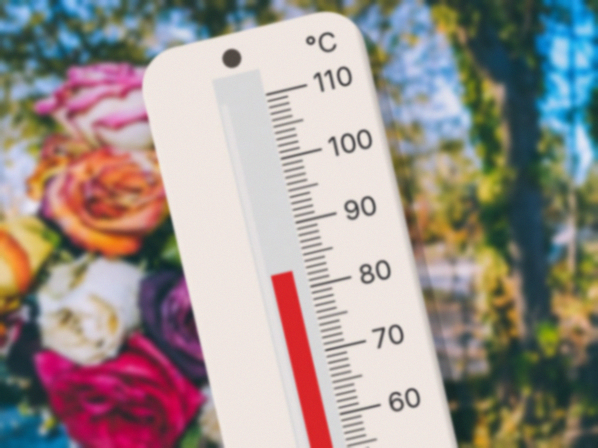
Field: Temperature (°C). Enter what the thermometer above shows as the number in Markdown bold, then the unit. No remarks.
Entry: **83** °C
